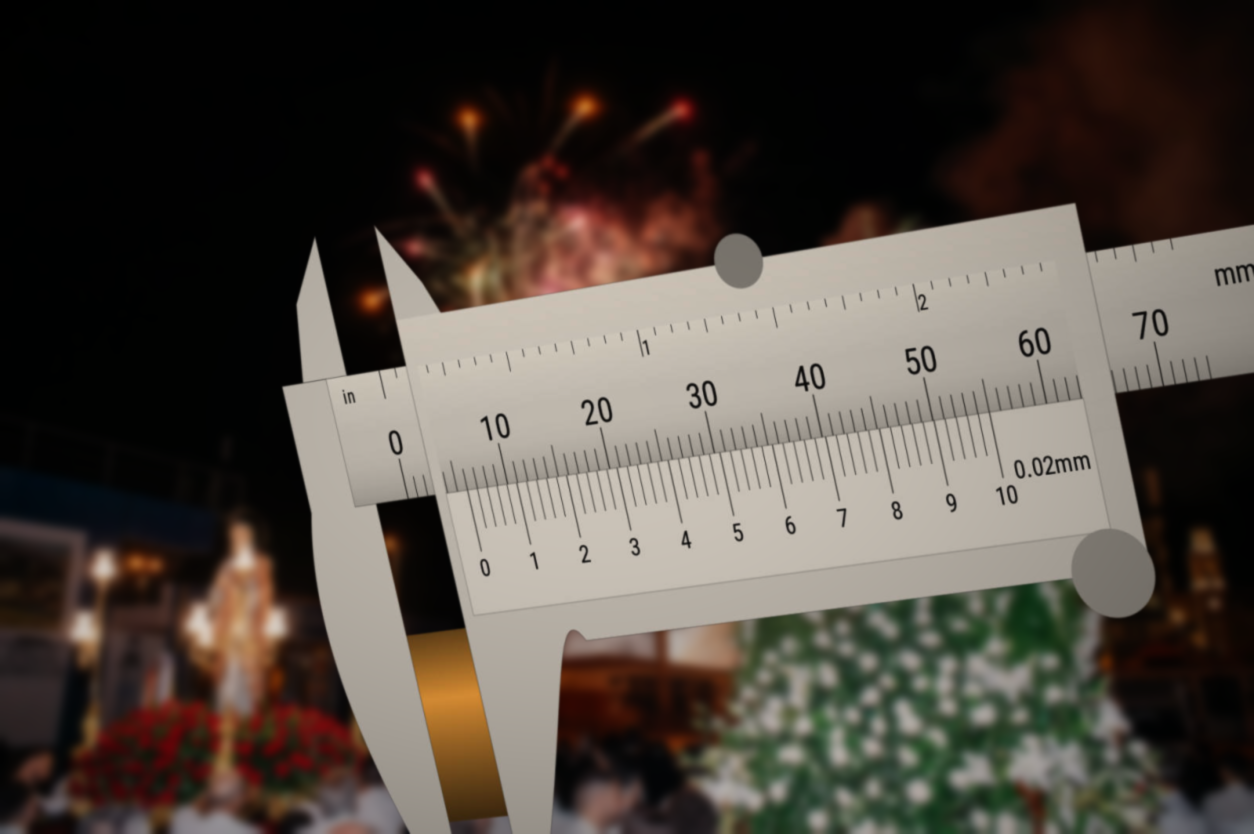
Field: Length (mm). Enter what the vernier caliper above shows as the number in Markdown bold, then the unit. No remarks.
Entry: **6.0** mm
